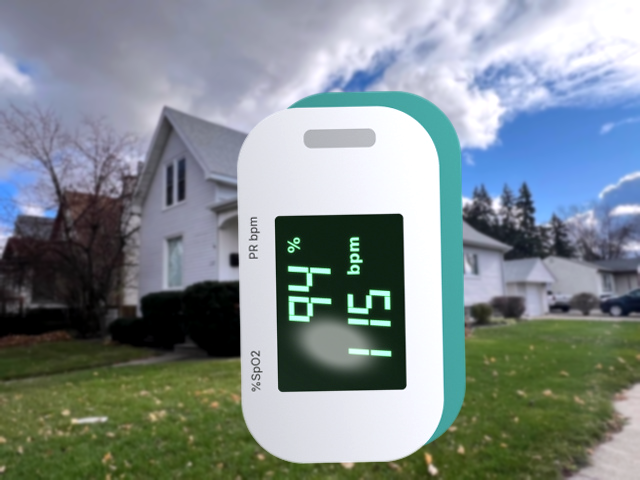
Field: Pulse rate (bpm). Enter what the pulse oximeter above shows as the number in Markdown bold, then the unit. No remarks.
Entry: **115** bpm
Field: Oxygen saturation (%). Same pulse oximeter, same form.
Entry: **94** %
